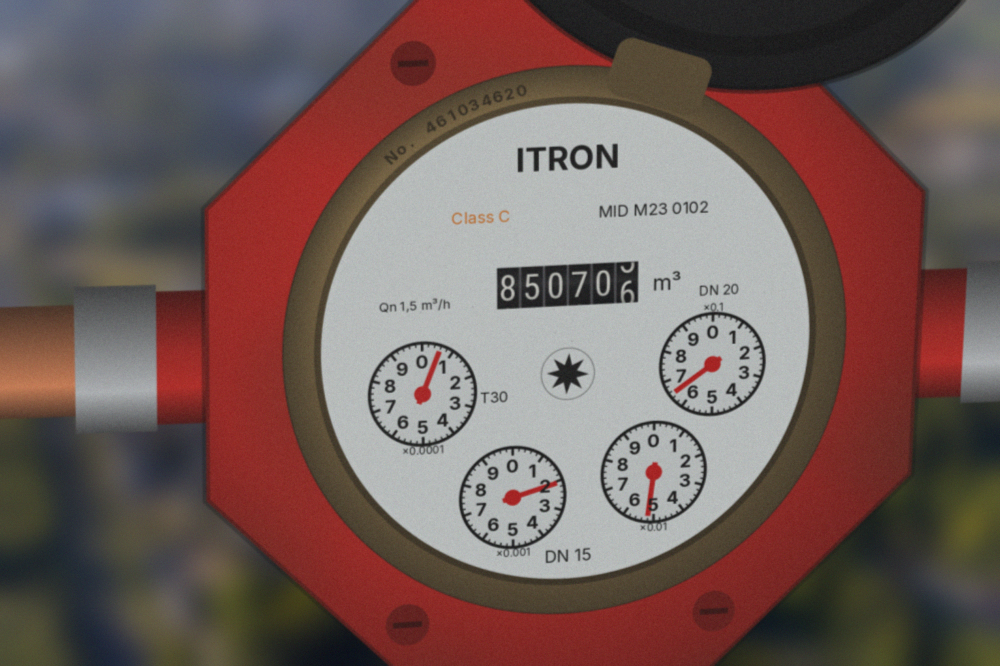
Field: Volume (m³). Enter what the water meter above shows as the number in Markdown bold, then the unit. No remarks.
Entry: **850705.6520** m³
